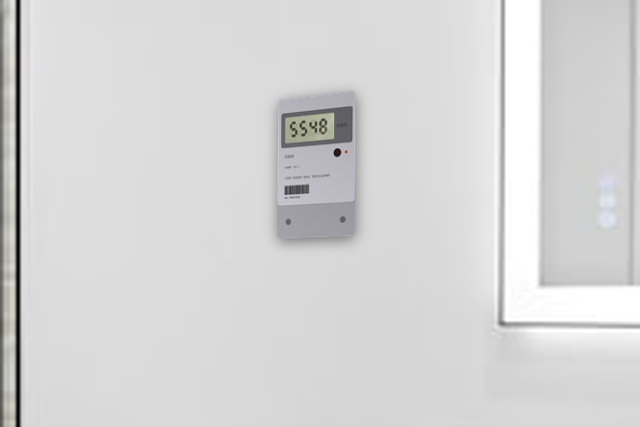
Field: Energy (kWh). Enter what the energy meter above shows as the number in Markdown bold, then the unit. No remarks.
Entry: **5548** kWh
